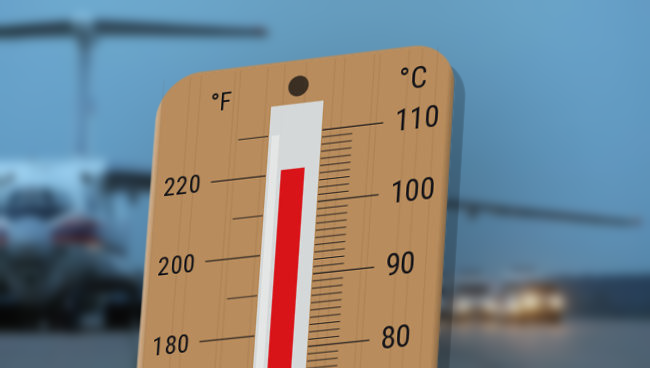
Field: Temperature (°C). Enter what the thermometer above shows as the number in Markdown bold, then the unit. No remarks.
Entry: **105** °C
